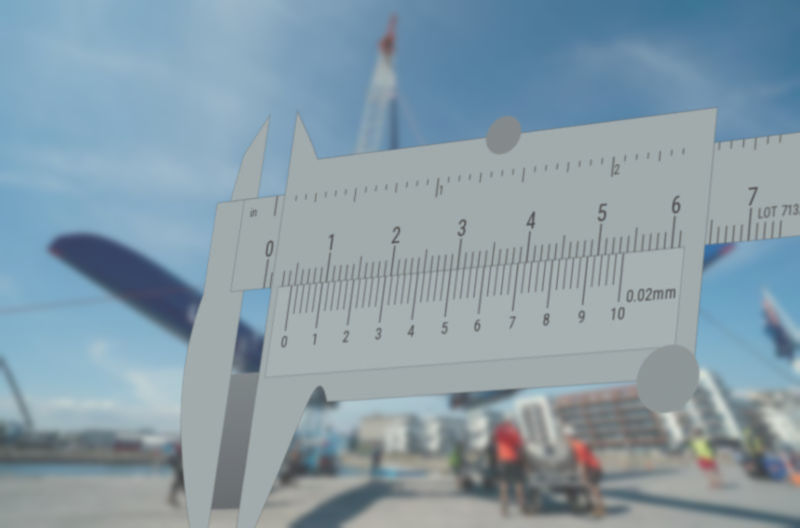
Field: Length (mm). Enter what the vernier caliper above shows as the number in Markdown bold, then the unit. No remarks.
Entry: **4.5** mm
